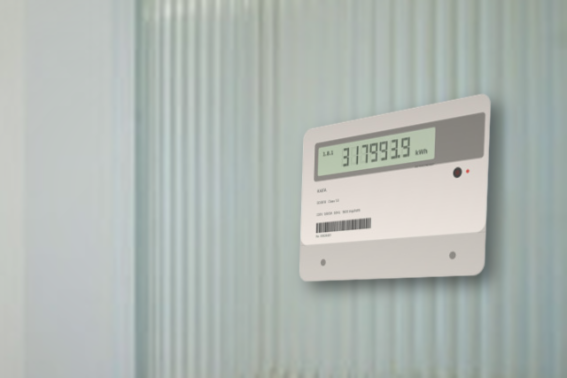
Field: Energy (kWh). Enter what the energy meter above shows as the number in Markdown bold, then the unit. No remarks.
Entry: **317993.9** kWh
